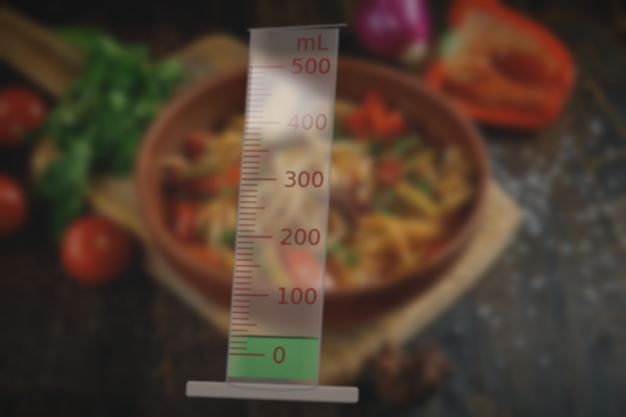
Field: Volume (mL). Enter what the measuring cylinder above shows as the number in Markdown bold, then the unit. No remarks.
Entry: **30** mL
